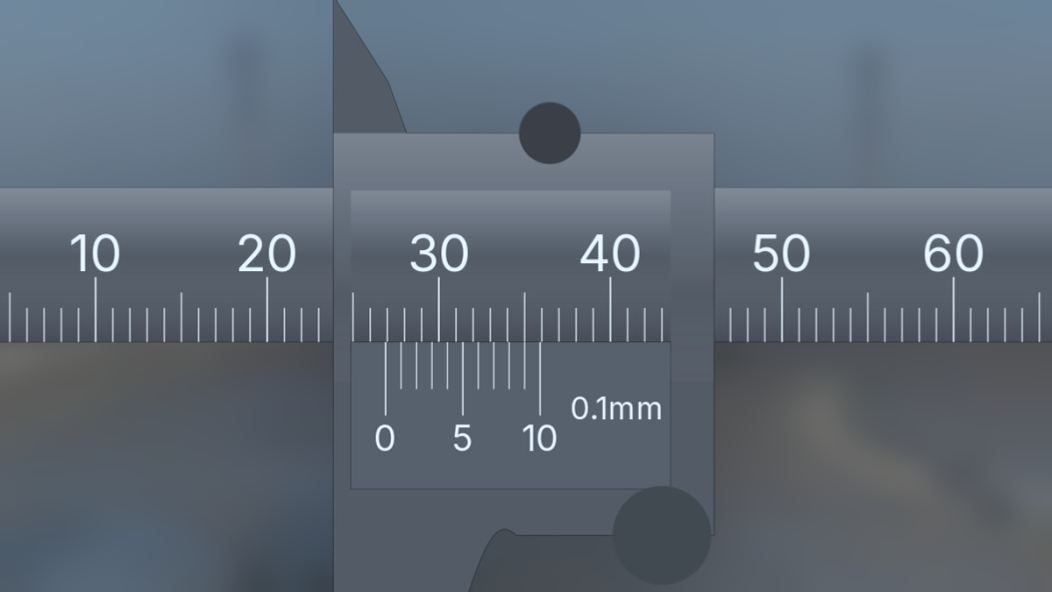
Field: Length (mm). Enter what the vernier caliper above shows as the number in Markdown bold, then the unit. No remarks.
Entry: **26.9** mm
